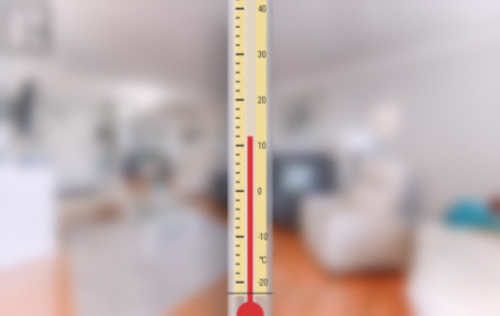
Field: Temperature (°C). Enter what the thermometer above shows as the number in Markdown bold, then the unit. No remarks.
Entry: **12** °C
